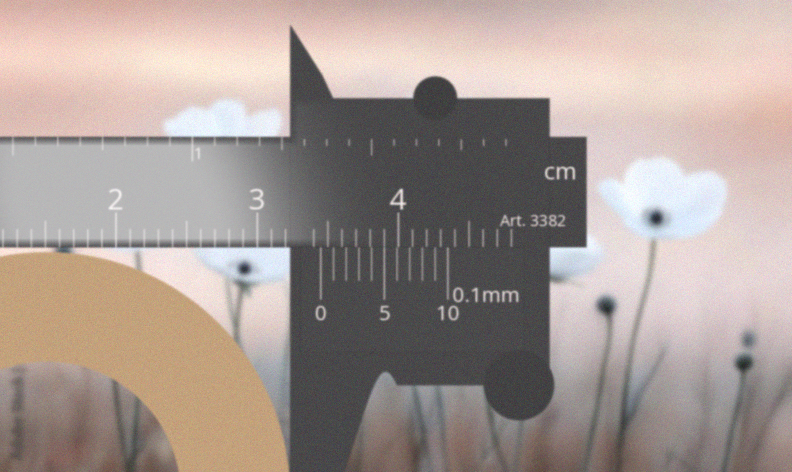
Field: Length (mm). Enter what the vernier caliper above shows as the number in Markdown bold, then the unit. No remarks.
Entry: **34.5** mm
